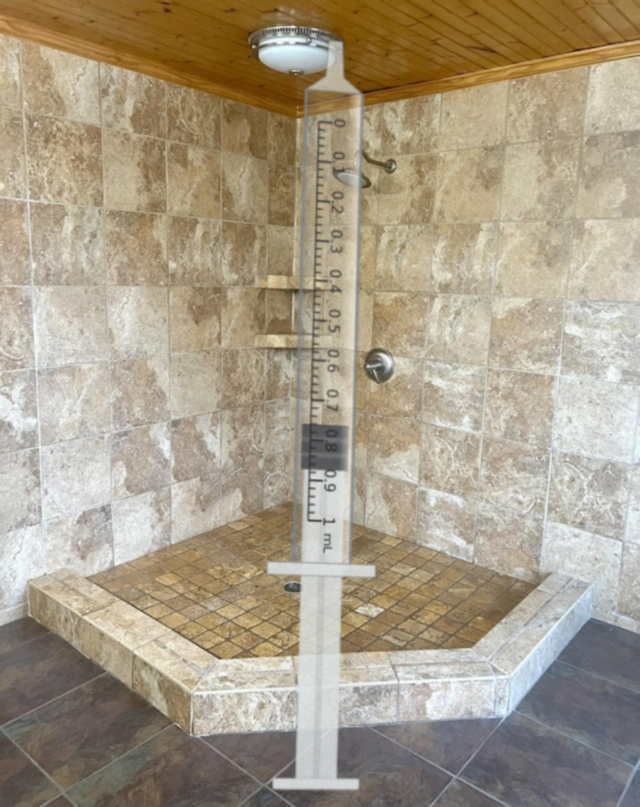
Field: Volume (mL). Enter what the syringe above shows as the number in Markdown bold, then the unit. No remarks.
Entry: **0.76** mL
